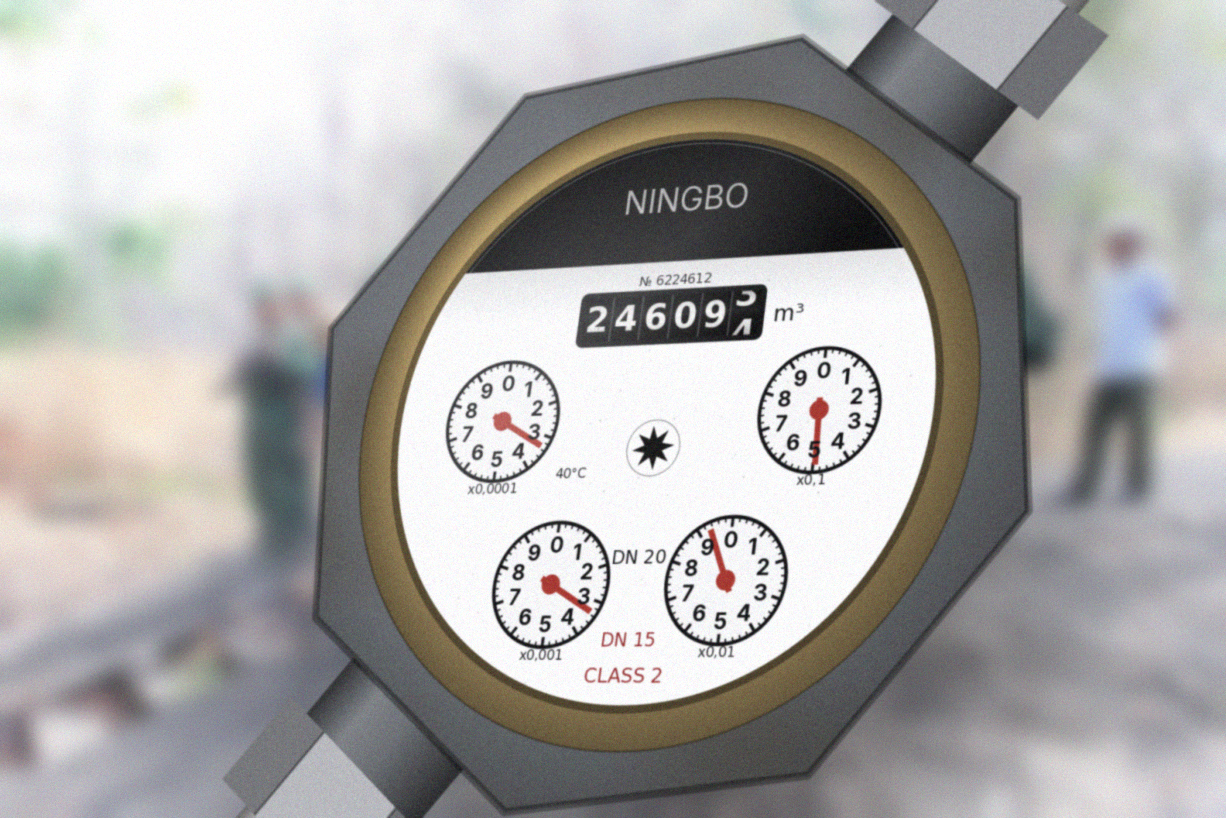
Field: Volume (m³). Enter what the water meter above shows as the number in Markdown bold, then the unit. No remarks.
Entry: **246093.4933** m³
